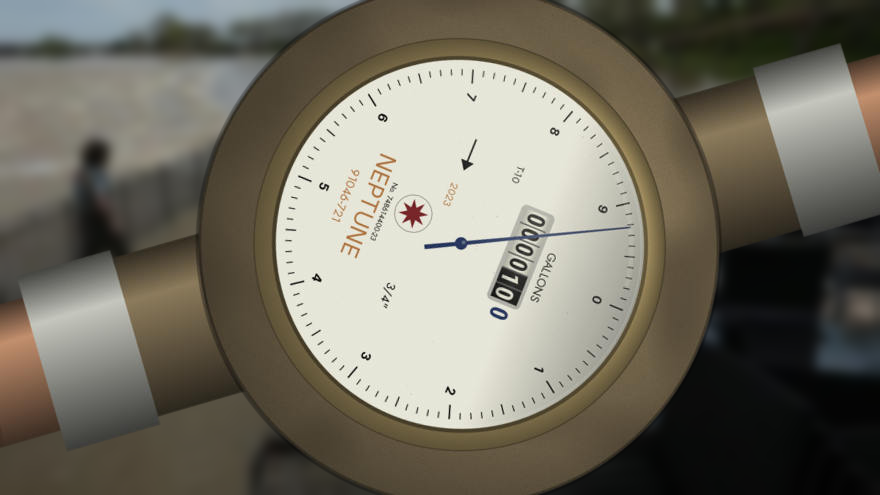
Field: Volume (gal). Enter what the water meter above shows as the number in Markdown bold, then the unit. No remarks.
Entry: **99.2** gal
